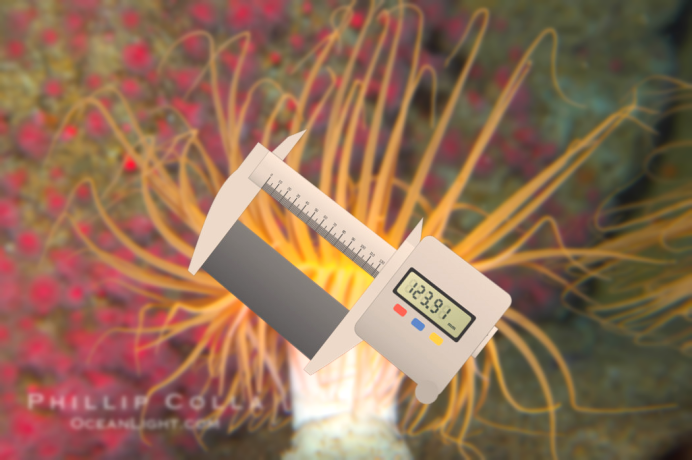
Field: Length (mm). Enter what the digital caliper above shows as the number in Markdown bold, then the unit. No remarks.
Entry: **123.91** mm
